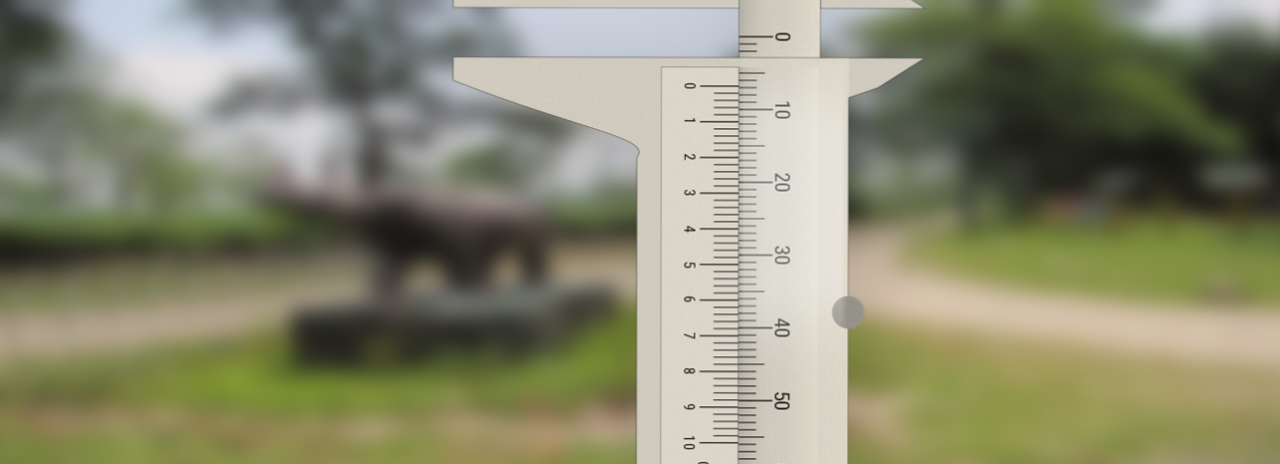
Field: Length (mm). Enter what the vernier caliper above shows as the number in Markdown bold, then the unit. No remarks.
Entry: **6.8** mm
